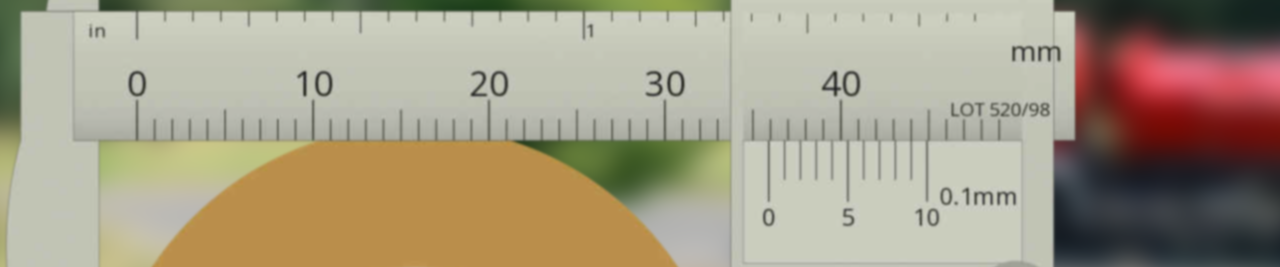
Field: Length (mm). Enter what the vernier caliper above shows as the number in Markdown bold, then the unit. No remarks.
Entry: **35.9** mm
